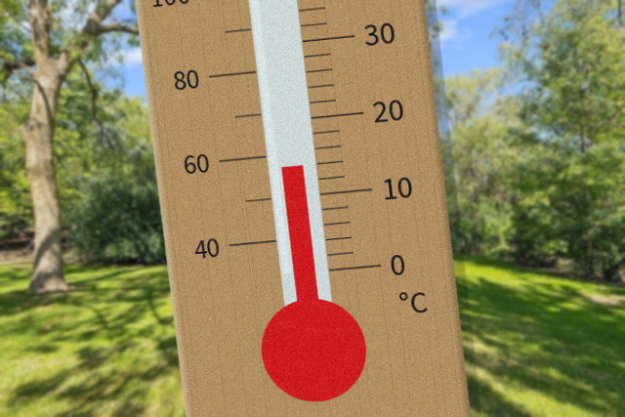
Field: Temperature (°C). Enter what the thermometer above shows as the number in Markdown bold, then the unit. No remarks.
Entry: **14** °C
